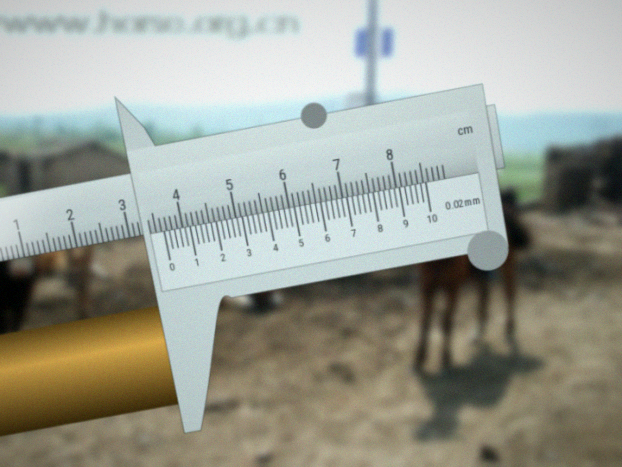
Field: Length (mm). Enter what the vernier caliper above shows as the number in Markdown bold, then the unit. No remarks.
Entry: **36.5** mm
